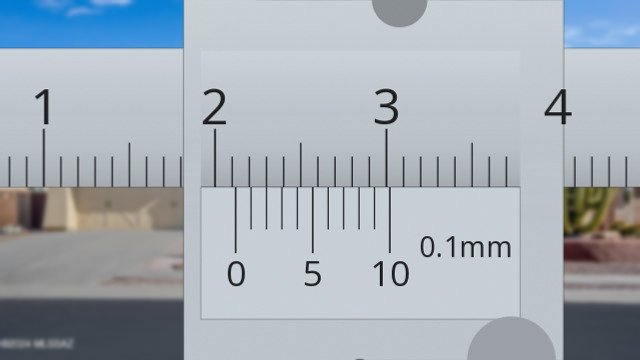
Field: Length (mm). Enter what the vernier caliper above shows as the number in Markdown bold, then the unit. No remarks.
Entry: **21.2** mm
